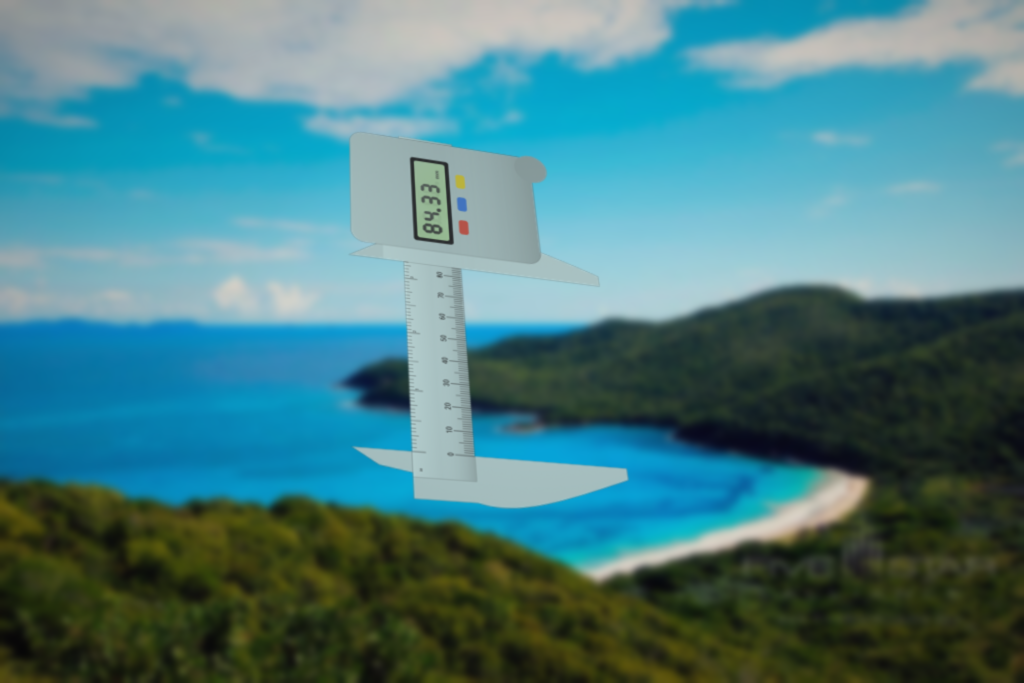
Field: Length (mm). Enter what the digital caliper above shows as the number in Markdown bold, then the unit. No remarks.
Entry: **84.33** mm
